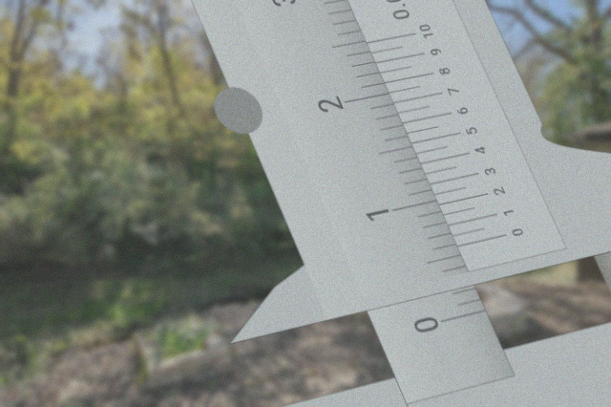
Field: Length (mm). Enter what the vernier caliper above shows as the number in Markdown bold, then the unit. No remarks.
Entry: **5.8** mm
